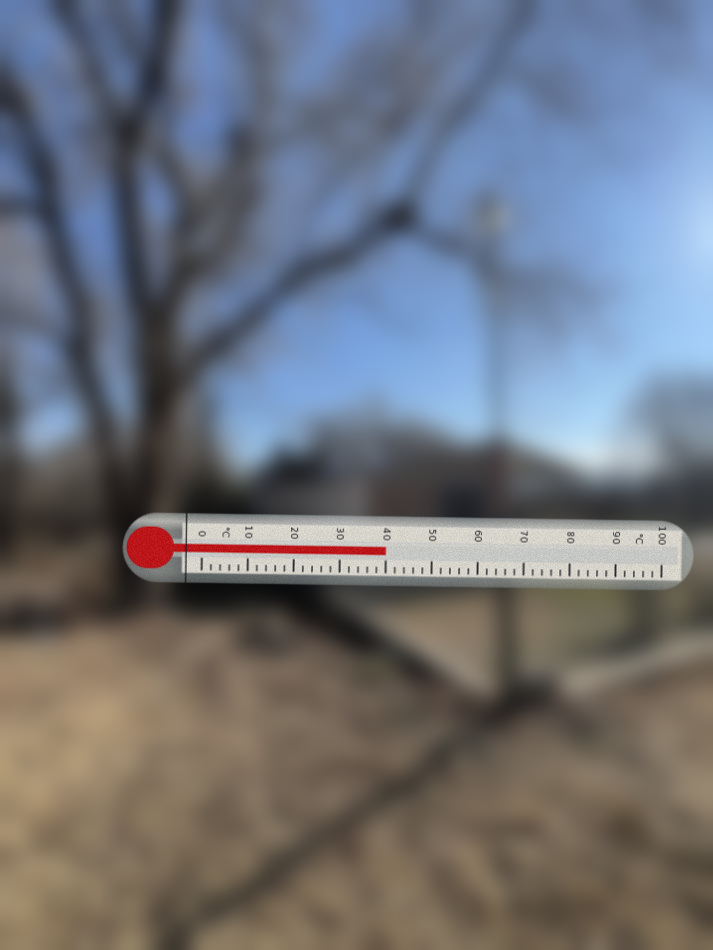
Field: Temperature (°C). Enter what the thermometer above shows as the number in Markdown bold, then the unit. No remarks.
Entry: **40** °C
